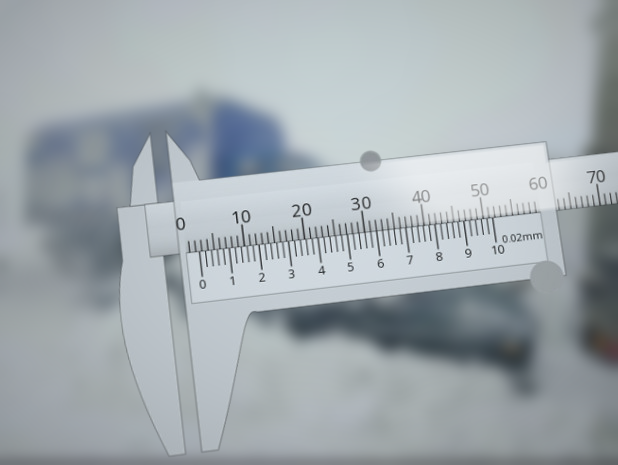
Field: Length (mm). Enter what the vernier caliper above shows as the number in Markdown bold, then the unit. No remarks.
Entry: **2.6** mm
